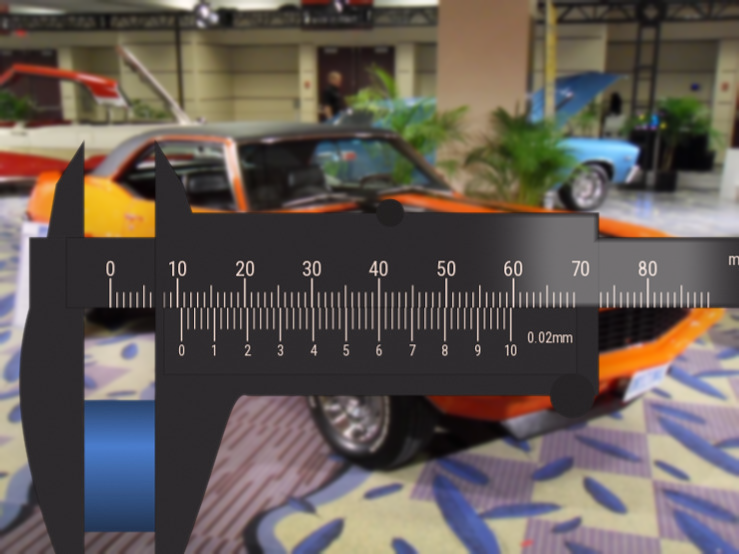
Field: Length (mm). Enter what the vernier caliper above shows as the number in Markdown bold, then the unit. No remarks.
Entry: **10.6** mm
